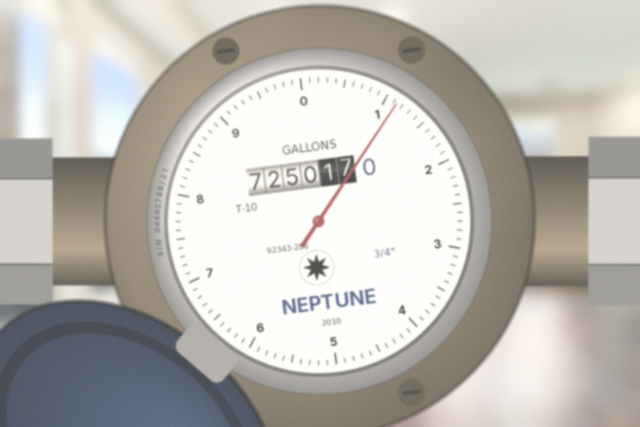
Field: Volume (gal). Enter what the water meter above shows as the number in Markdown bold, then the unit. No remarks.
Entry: **7250171.1** gal
